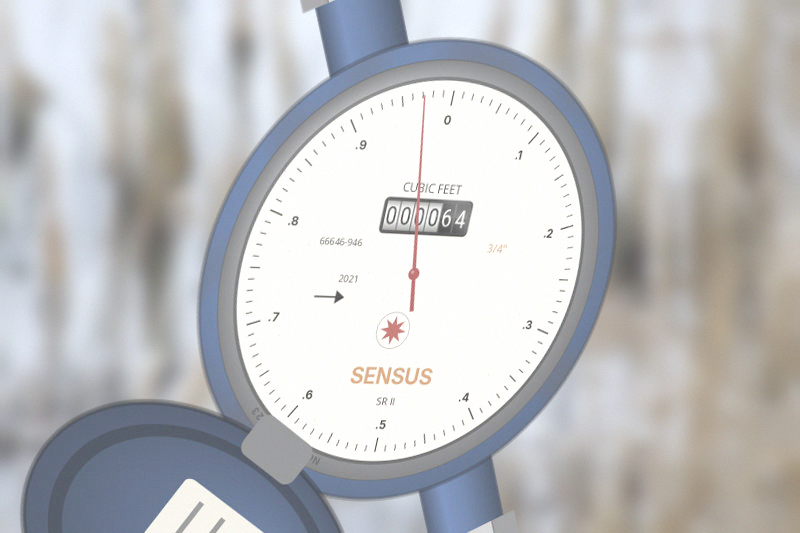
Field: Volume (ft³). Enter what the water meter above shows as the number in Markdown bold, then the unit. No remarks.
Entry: **63.97** ft³
